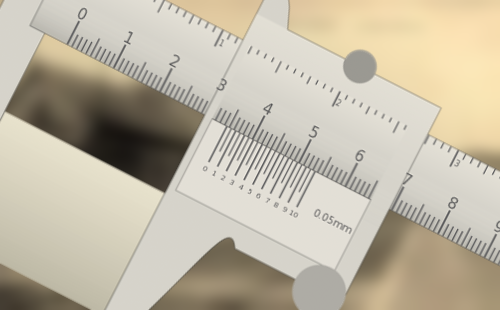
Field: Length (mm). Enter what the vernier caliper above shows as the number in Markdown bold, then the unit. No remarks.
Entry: **34.5** mm
